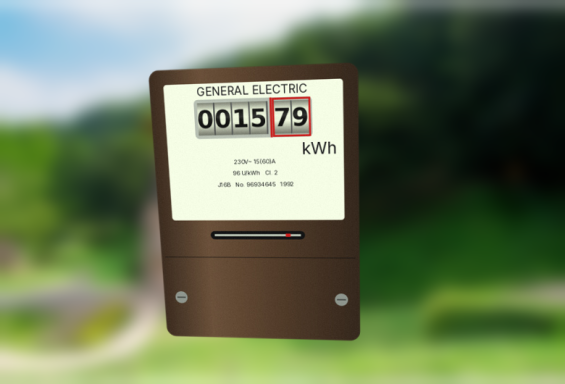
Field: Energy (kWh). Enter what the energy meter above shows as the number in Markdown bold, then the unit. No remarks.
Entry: **15.79** kWh
